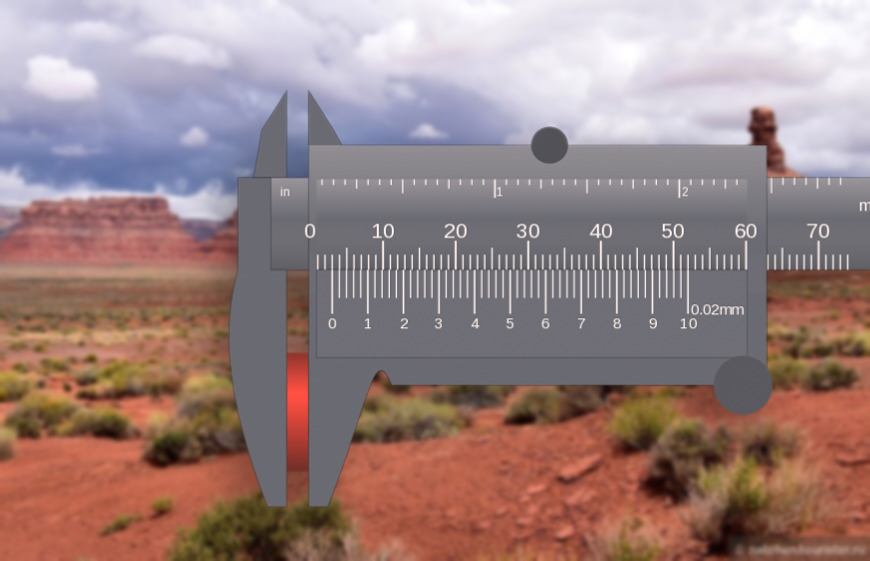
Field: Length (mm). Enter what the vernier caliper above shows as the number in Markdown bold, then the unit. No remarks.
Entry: **3.0** mm
